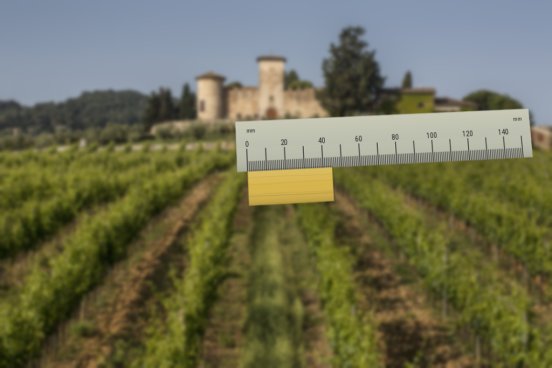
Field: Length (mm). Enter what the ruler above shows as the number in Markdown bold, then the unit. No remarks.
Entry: **45** mm
